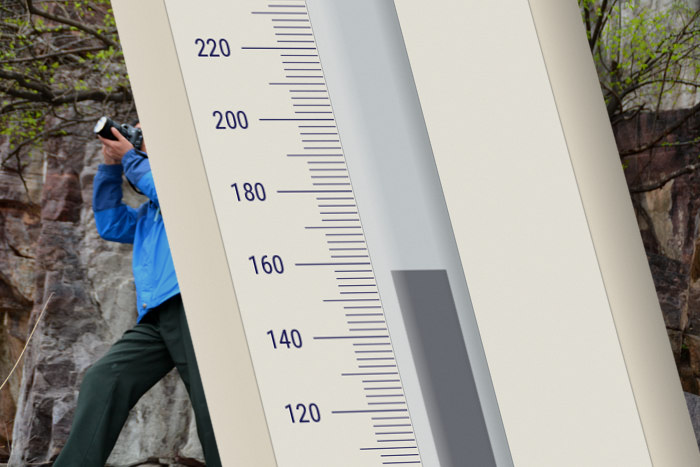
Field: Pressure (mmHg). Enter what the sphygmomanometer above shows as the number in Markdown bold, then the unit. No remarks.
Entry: **158** mmHg
